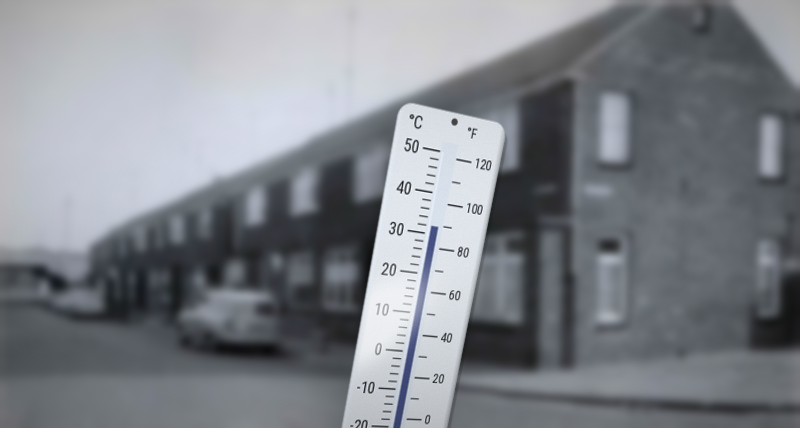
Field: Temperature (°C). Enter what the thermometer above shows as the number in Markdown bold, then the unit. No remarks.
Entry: **32** °C
